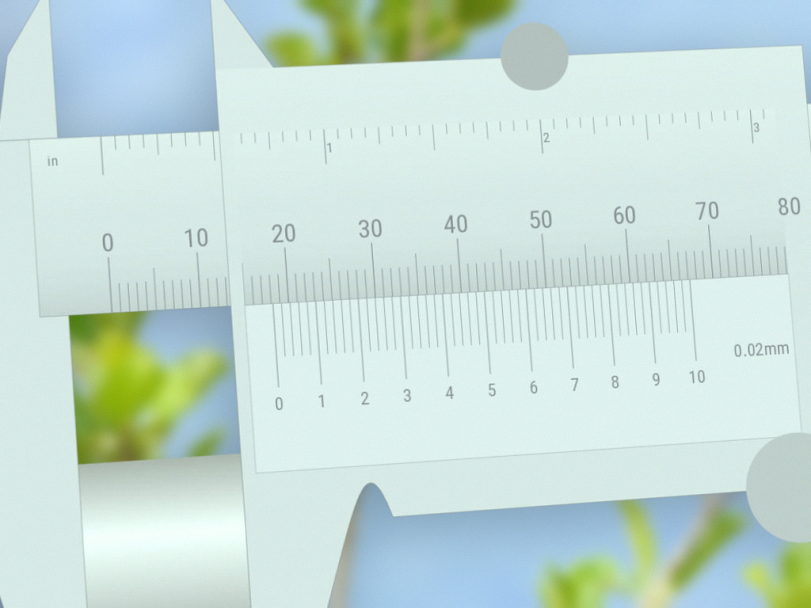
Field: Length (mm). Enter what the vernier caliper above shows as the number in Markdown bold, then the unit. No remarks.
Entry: **18.2** mm
